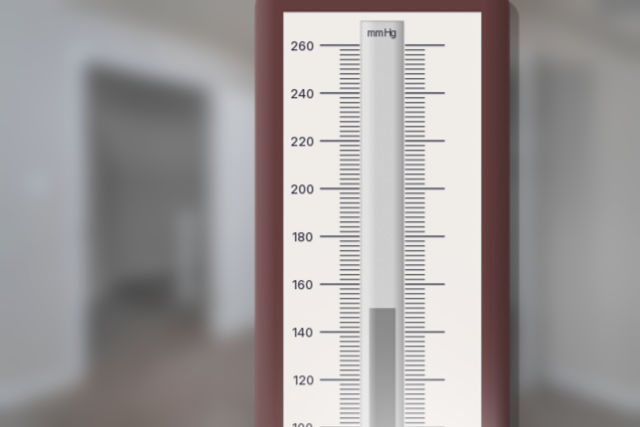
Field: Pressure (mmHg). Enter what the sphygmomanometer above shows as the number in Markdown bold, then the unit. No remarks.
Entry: **150** mmHg
